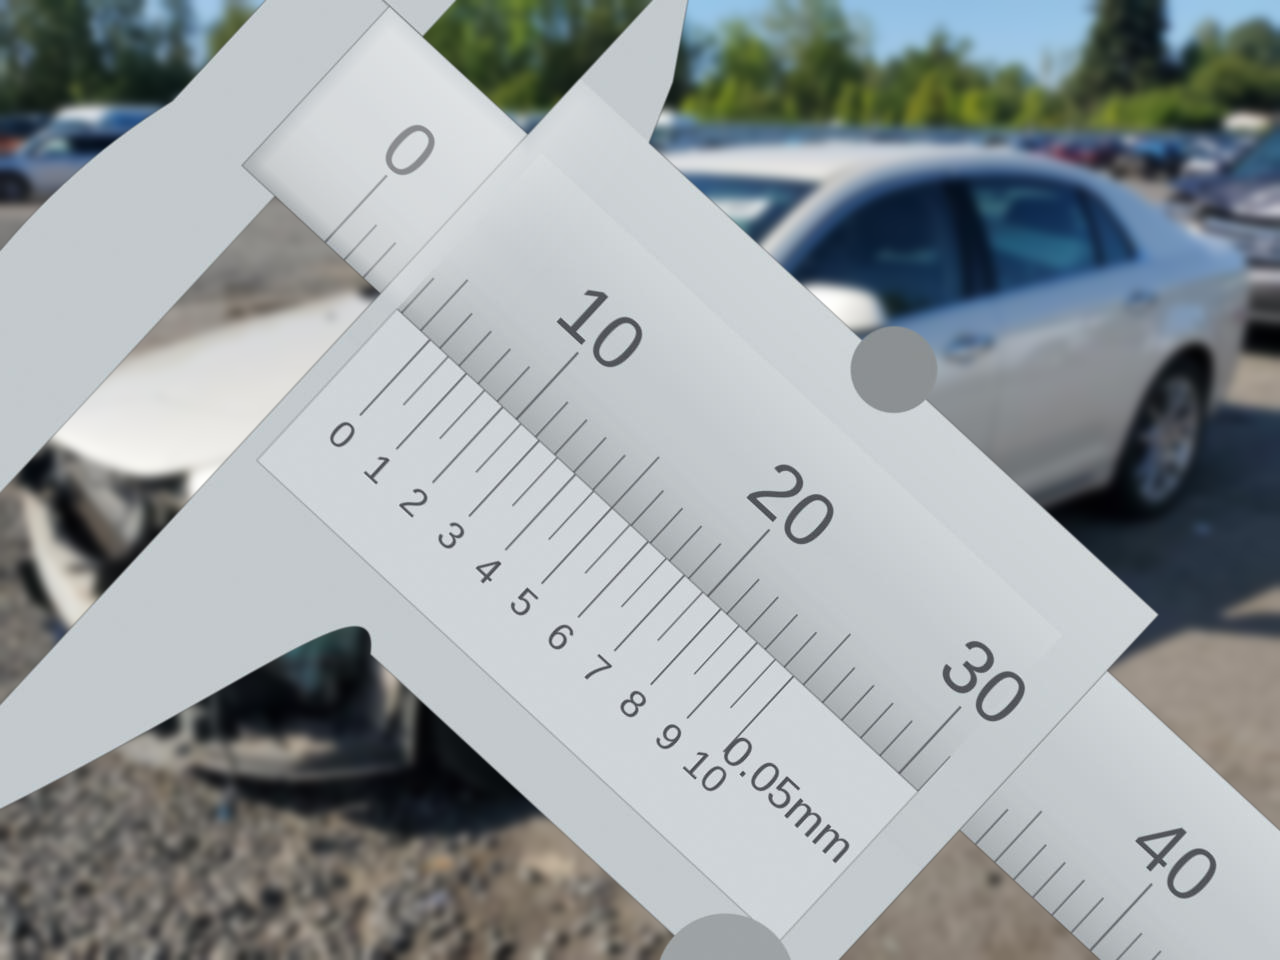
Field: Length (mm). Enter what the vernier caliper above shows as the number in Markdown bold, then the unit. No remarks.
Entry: **5.50** mm
